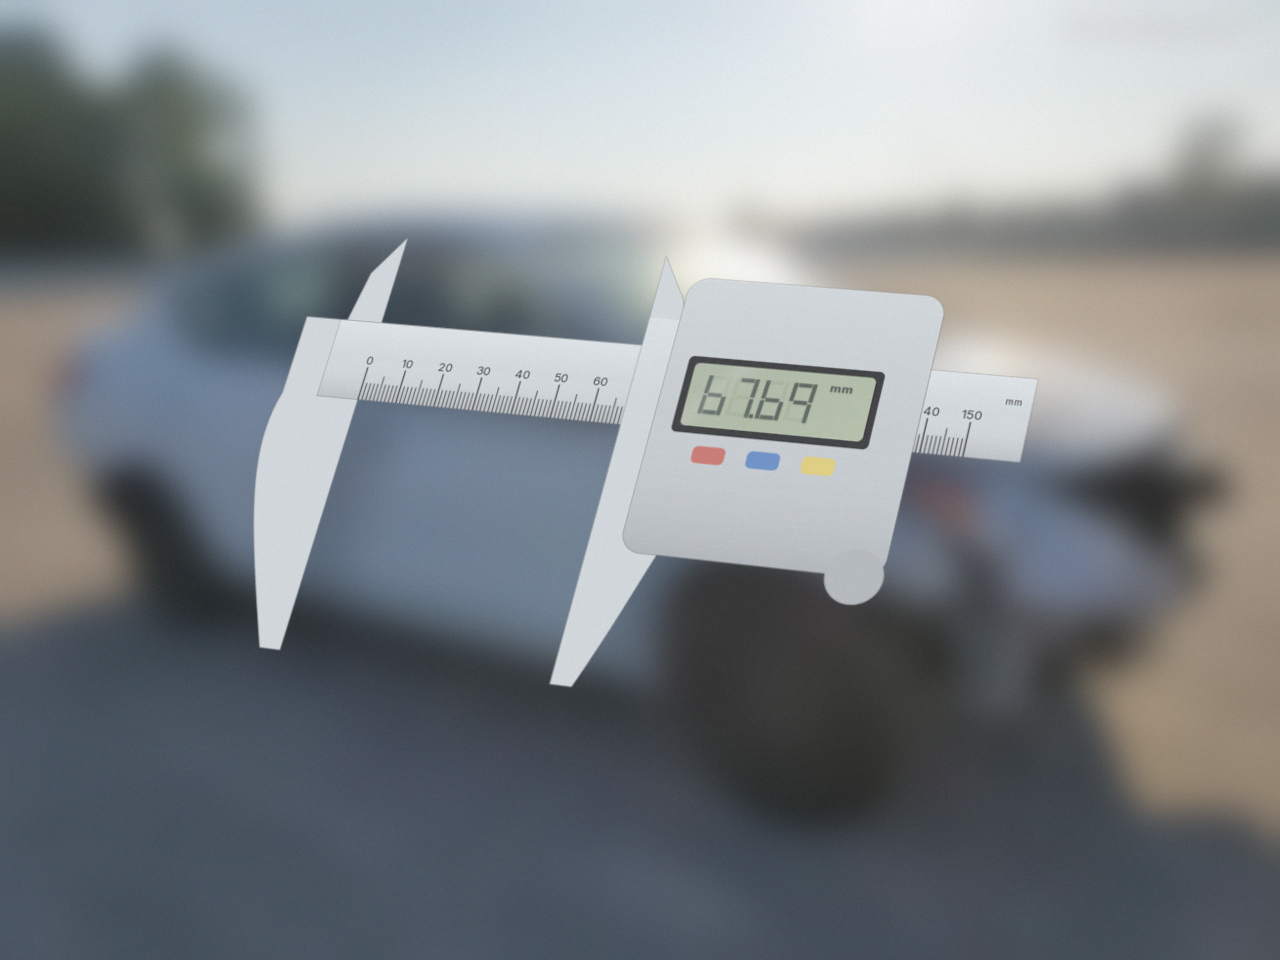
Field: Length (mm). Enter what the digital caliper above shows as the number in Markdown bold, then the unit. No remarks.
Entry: **67.69** mm
